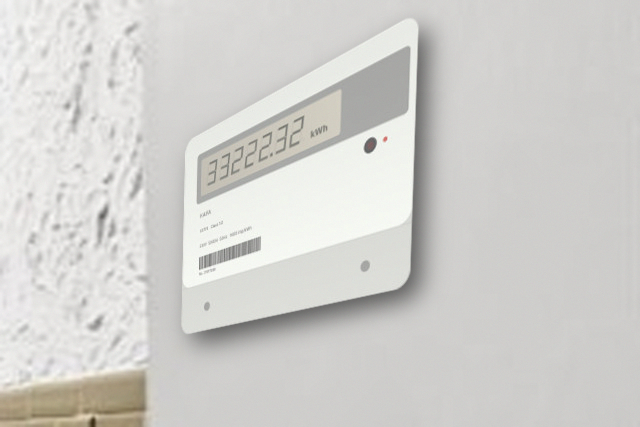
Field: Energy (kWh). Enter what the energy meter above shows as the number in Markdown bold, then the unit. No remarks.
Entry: **33222.32** kWh
